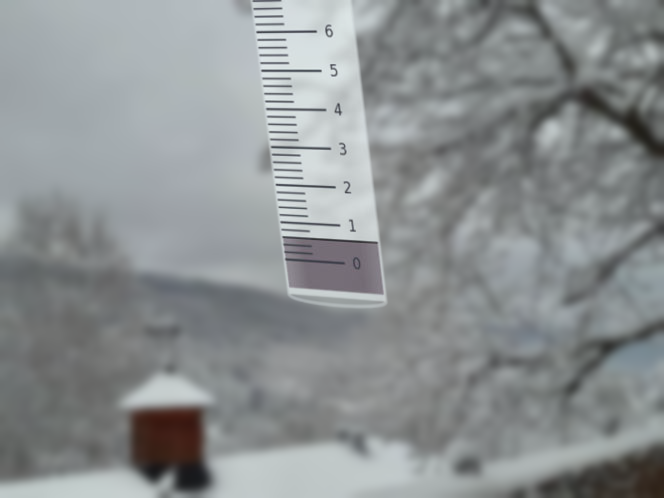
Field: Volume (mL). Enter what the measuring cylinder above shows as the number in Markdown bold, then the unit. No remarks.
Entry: **0.6** mL
